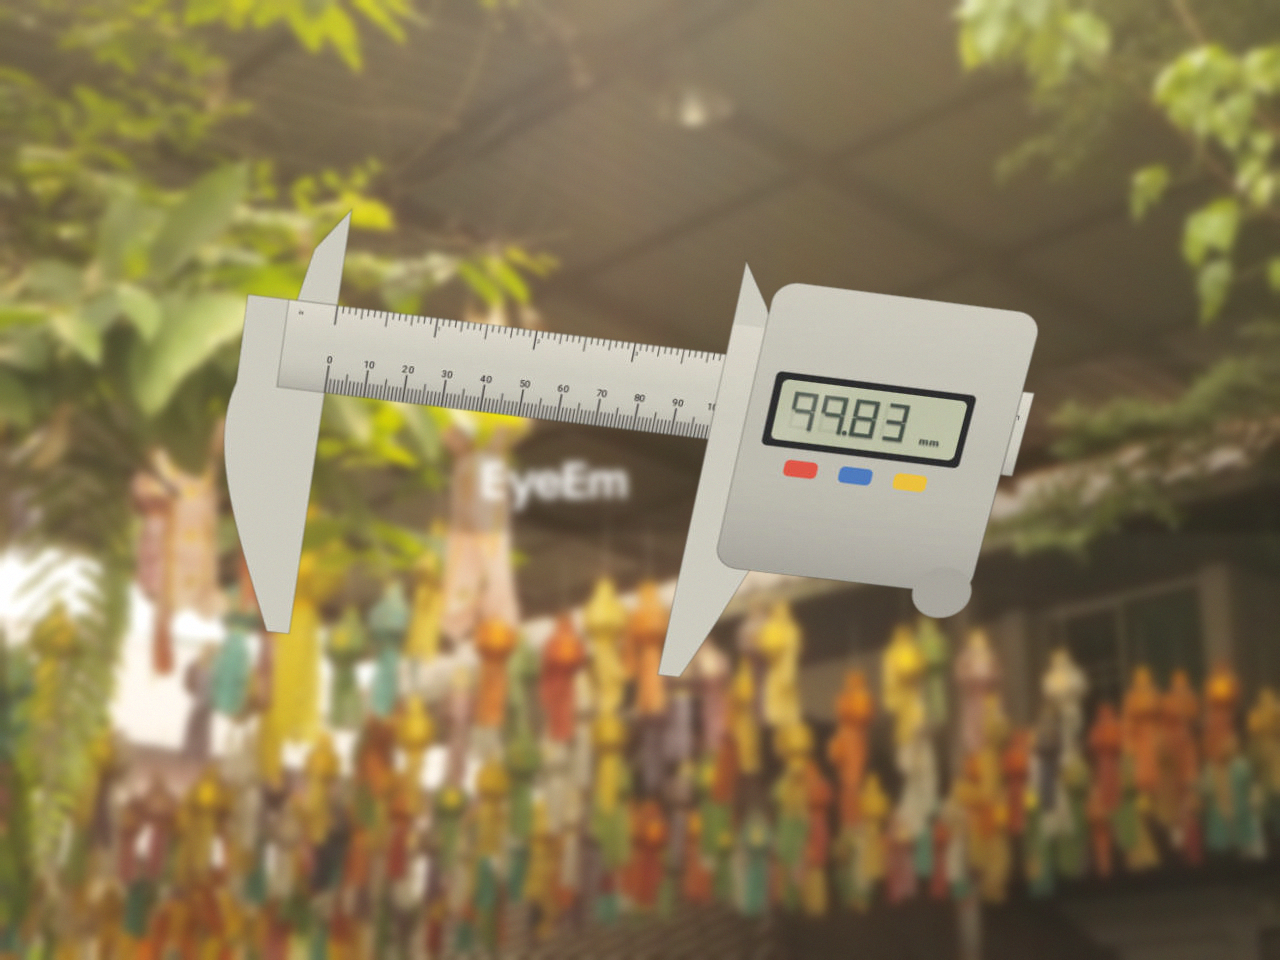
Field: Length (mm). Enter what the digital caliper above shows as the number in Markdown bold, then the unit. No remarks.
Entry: **99.83** mm
